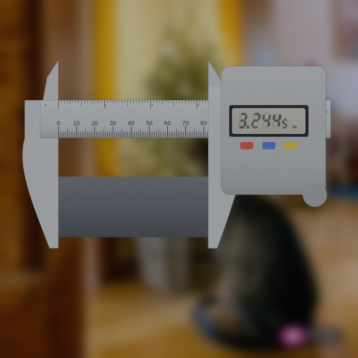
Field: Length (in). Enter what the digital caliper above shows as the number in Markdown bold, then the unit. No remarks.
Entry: **3.2445** in
